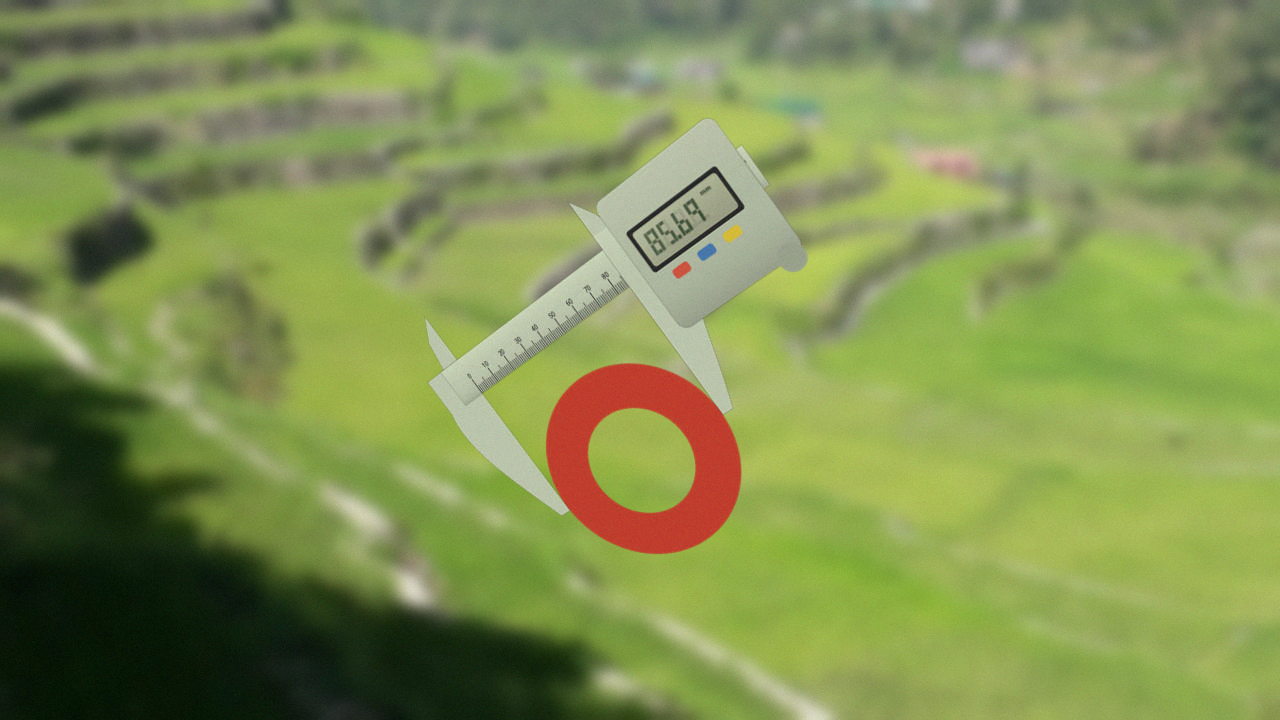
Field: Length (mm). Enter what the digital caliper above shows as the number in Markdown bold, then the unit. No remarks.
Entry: **85.69** mm
